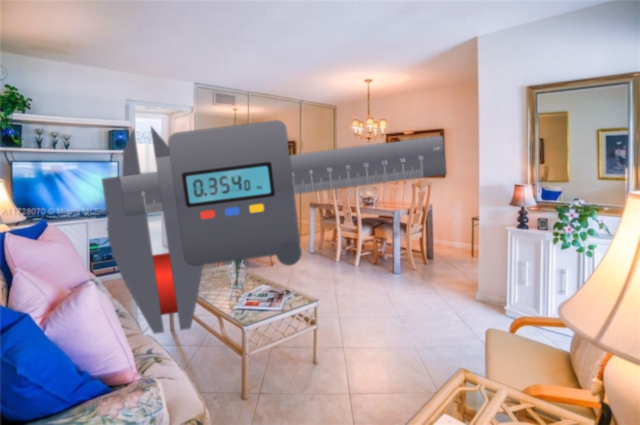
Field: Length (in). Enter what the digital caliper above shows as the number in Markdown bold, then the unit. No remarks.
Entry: **0.3540** in
